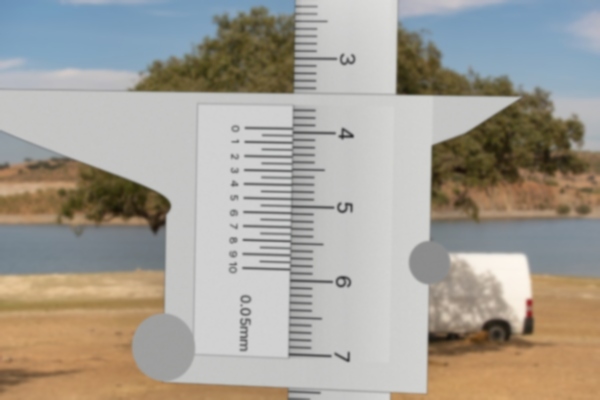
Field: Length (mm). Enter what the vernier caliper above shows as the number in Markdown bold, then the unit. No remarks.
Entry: **39.5** mm
